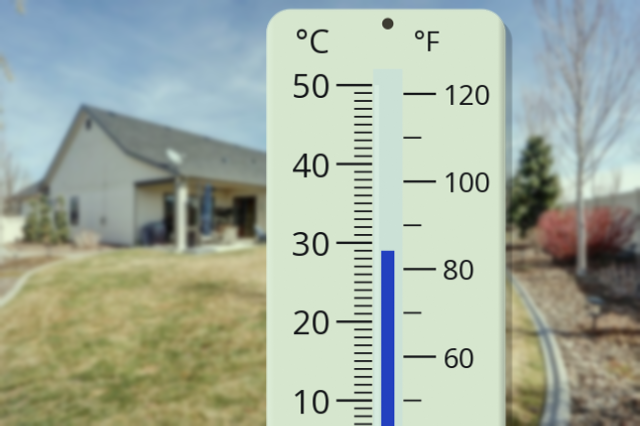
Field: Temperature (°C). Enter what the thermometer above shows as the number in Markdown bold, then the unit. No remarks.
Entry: **29** °C
